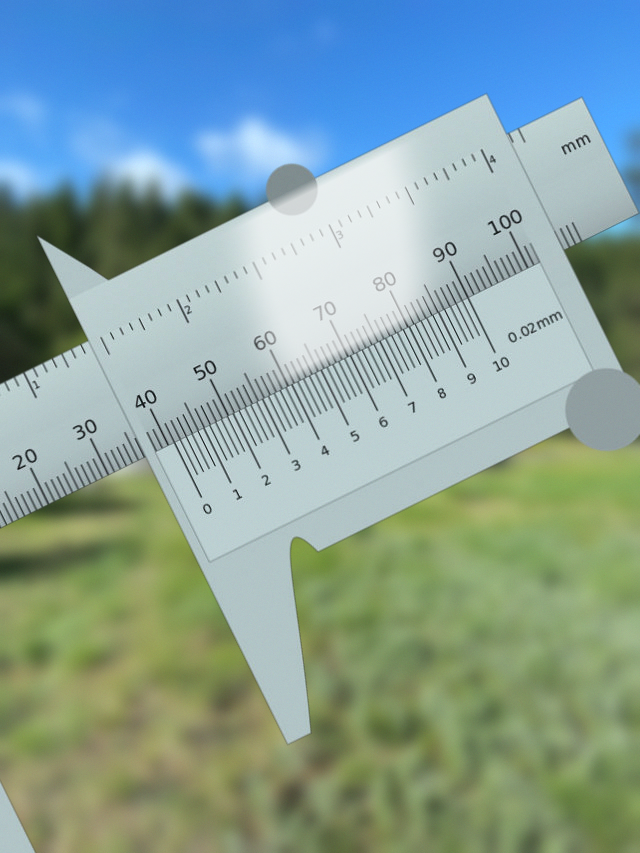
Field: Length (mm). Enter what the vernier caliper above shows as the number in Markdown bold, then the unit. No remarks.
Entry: **41.0** mm
